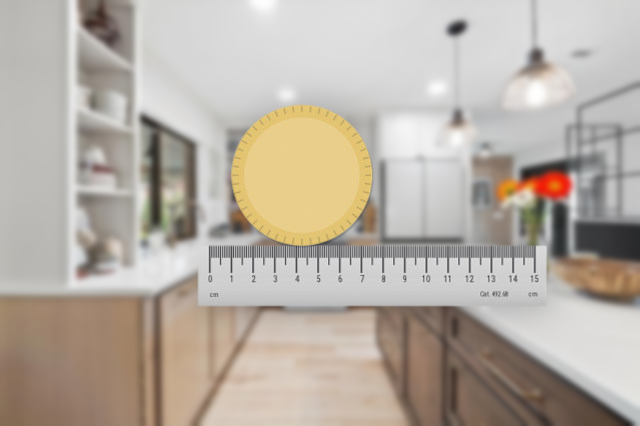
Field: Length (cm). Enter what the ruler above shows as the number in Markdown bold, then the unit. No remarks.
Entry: **6.5** cm
